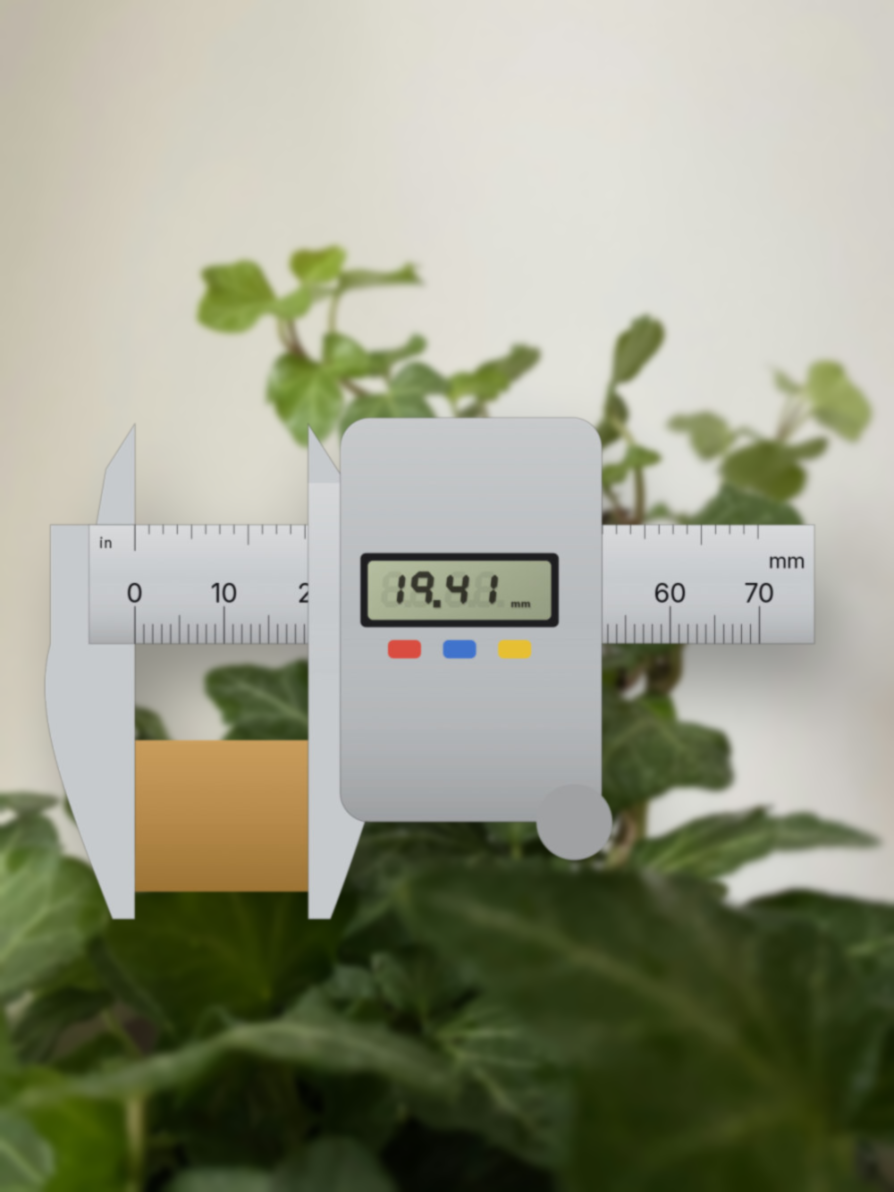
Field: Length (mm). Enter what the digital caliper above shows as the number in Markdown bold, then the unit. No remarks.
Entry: **19.41** mm
